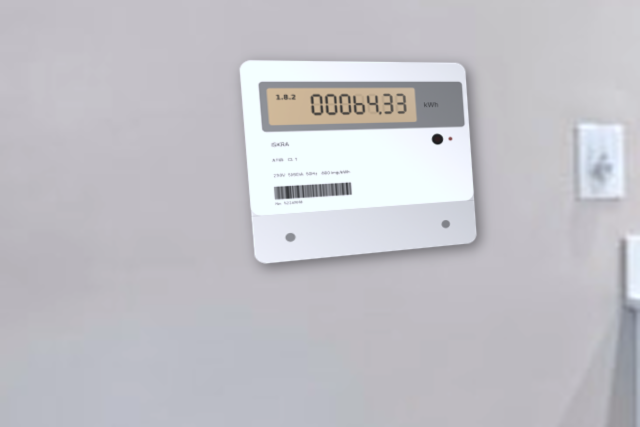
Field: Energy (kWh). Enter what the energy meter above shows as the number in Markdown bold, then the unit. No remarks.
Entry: **64.33** kWh
